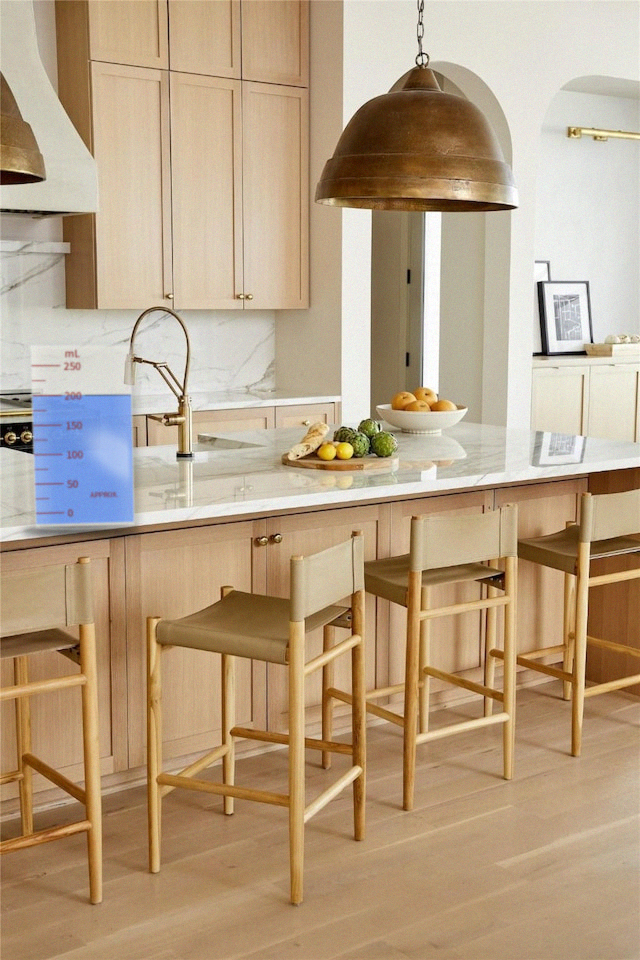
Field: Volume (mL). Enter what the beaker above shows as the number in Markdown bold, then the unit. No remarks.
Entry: **200** mL
